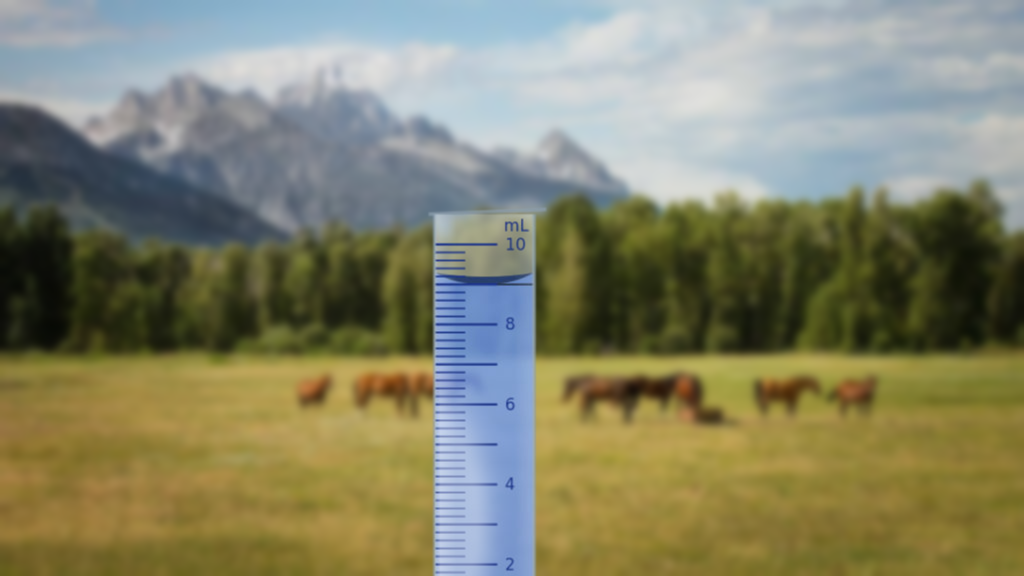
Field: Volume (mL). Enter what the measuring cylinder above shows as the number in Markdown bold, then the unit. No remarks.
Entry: **9** mL
